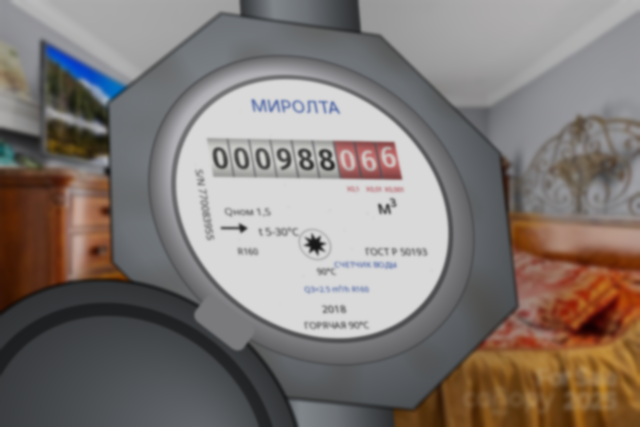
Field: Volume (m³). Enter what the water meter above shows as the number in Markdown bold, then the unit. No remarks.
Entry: **988.066** m³
